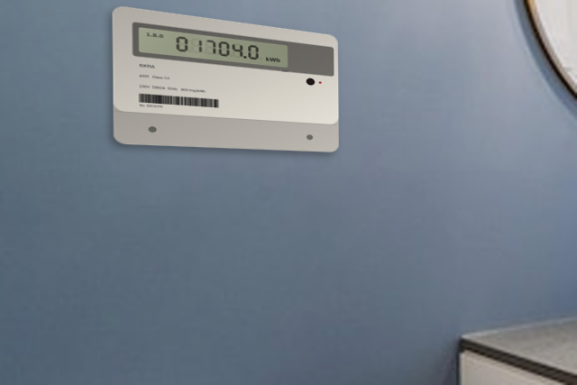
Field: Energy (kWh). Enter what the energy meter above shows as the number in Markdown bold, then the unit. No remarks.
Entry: **1704.0** kWh
